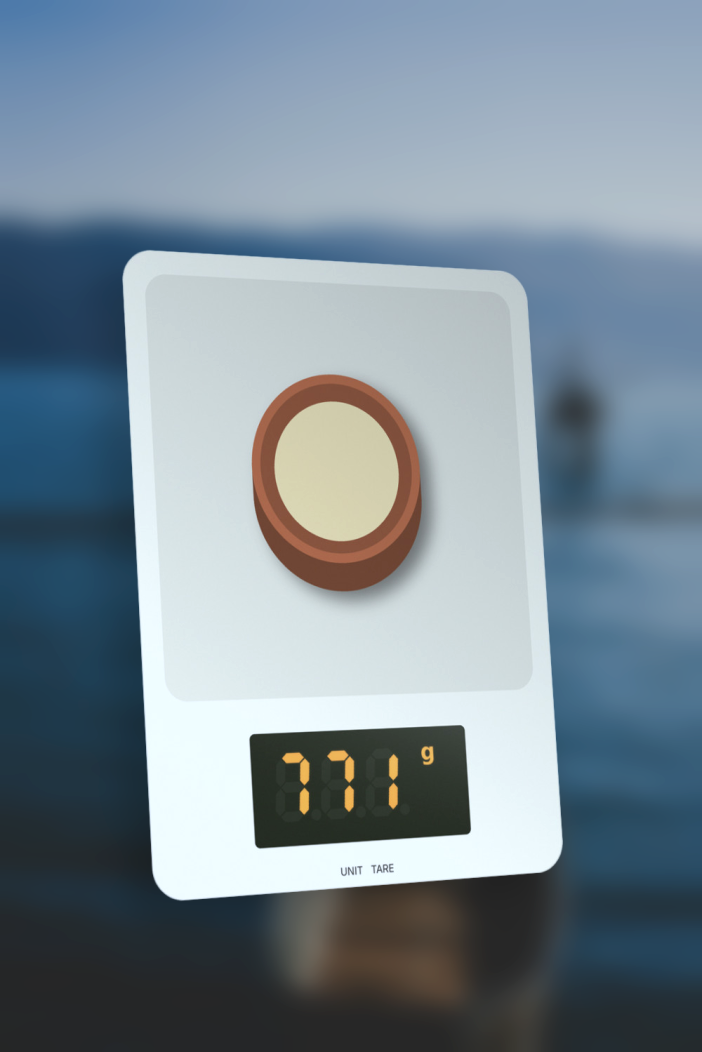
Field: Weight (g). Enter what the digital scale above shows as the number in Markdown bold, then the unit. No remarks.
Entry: **771** g
